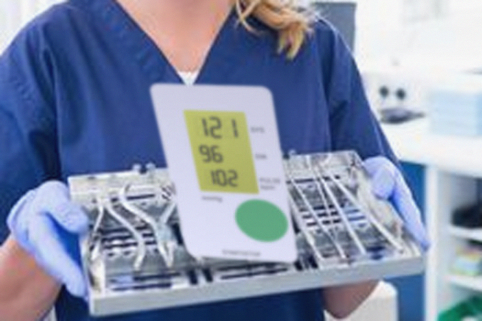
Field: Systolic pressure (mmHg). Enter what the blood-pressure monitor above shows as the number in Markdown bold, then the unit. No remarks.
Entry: **121** mmHg
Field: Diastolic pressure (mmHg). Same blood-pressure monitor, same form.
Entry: **96** mmHg
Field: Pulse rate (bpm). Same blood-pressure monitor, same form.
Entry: **102** bpm
